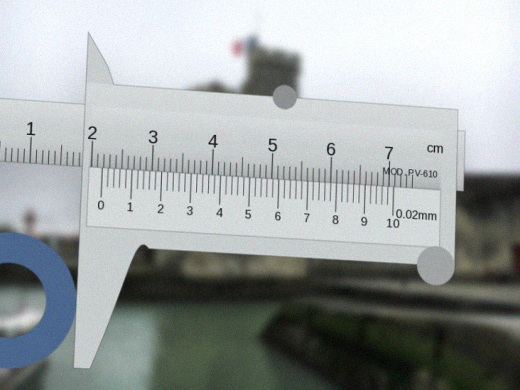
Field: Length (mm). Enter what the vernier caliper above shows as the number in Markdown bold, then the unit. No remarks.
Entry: **21.8** mm
